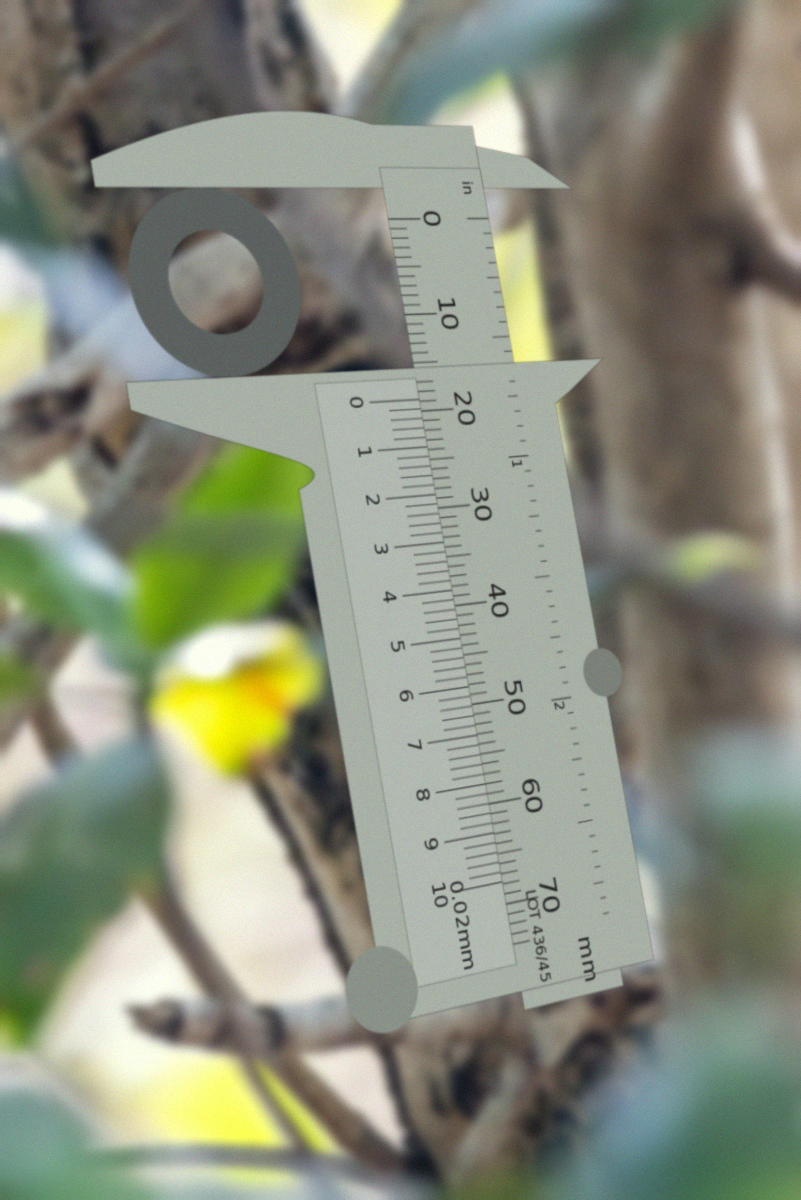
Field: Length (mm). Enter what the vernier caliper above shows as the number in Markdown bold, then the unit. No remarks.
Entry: **18.8** mm
